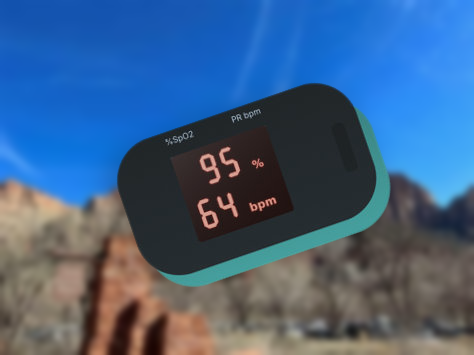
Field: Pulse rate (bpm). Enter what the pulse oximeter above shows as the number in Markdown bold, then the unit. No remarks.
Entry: **64** bpm
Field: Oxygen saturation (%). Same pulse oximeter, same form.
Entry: **95** %
